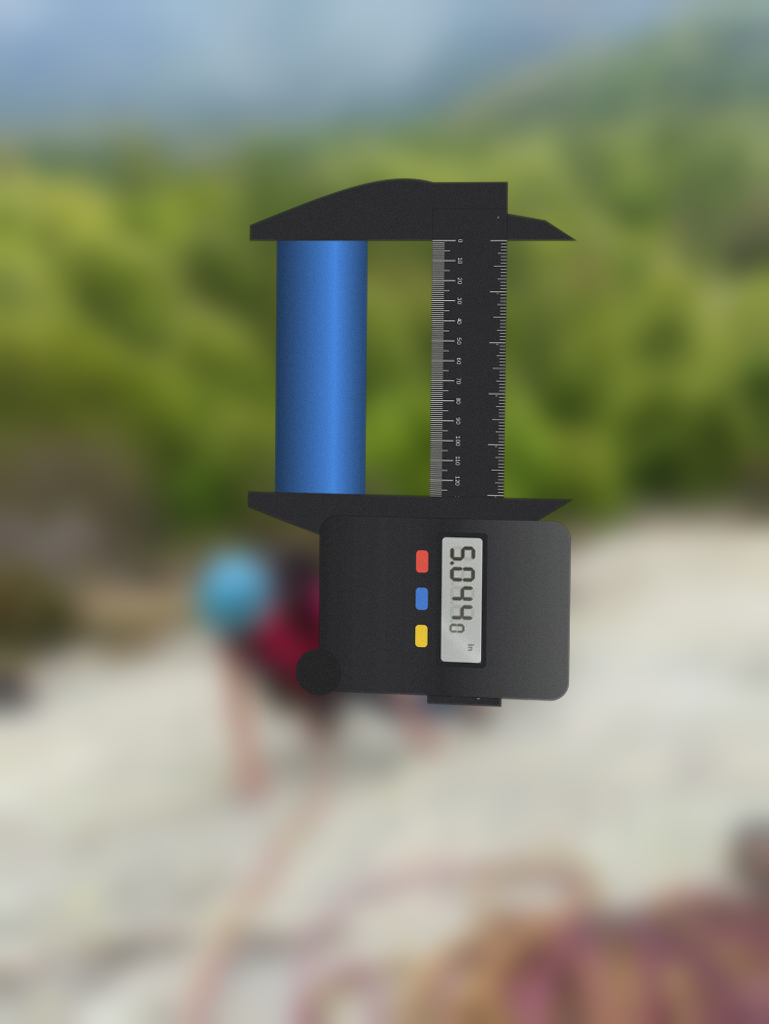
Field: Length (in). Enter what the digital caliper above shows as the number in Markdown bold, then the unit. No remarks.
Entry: **5.0440** in
